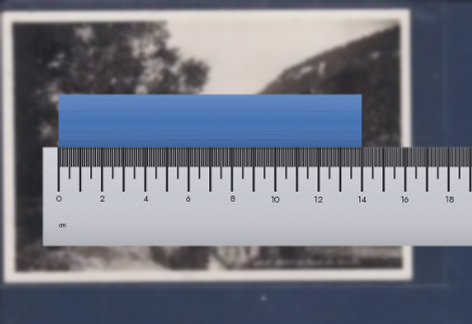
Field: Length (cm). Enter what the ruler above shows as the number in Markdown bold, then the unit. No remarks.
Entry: **14** cm
